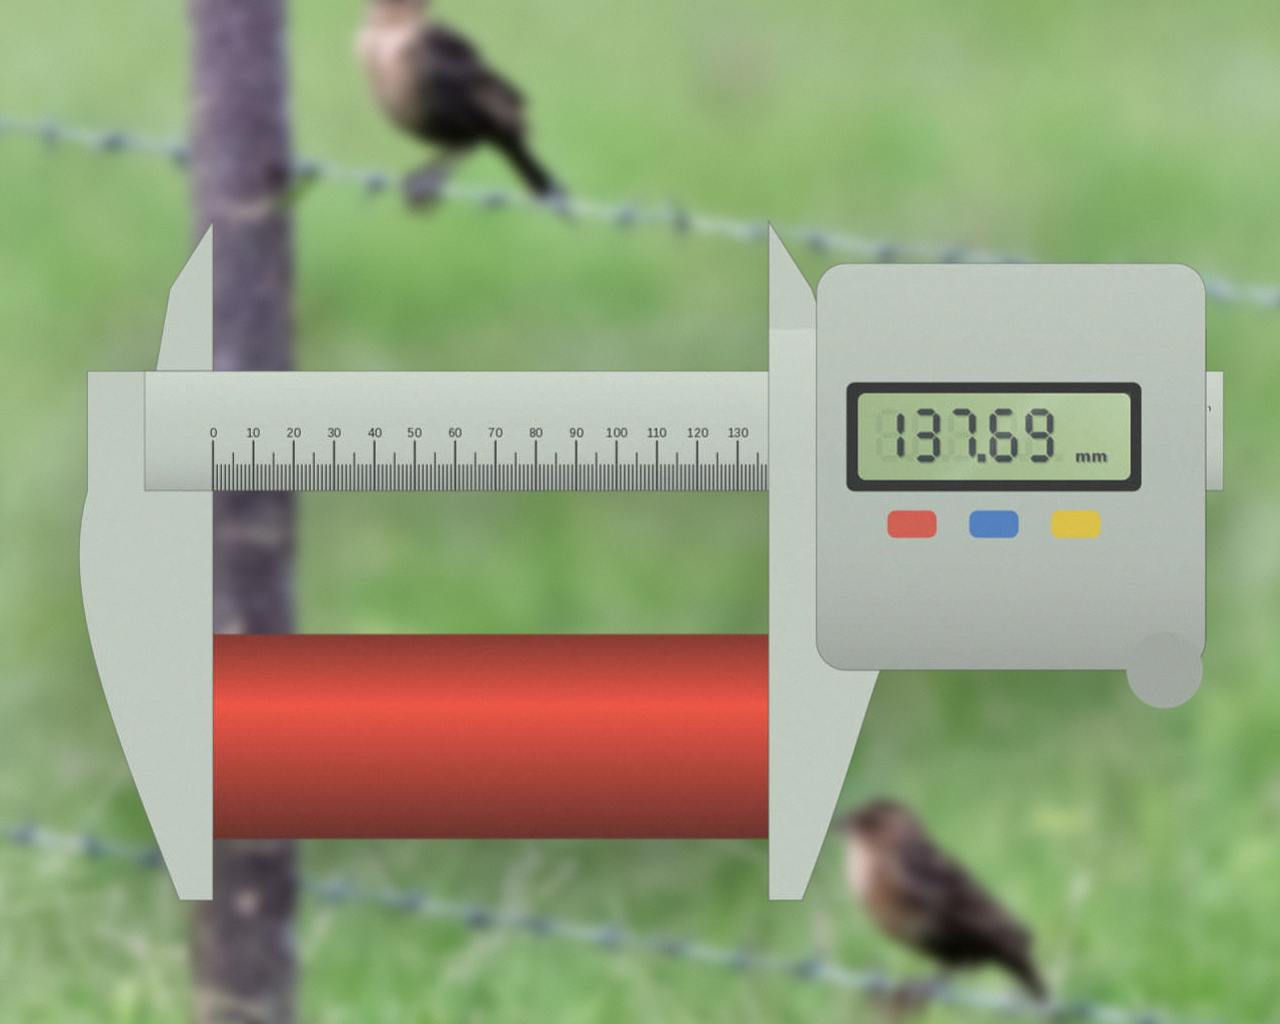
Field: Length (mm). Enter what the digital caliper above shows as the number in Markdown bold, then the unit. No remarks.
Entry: **137.69** mm
